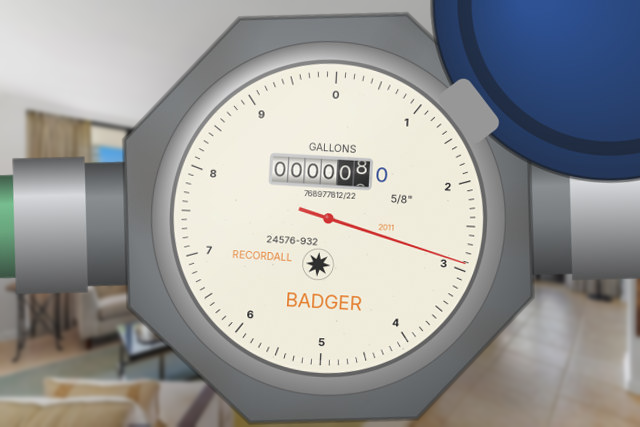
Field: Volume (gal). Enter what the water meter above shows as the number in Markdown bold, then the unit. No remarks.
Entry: **82.9** gal
